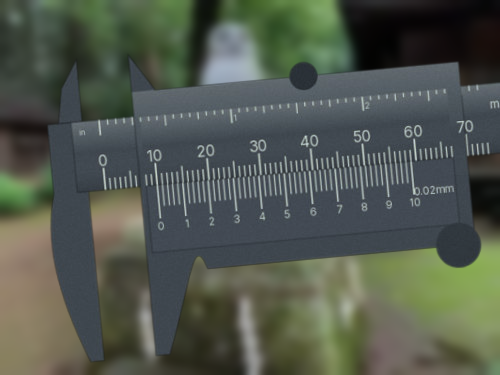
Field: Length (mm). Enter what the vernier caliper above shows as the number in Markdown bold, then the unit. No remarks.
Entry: **10.0** mm
